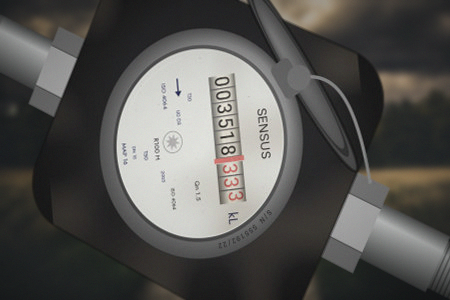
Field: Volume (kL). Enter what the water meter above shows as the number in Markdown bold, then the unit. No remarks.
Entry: **3518.333** kL
